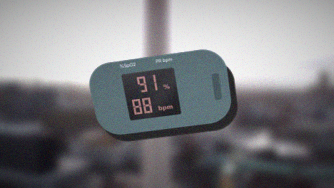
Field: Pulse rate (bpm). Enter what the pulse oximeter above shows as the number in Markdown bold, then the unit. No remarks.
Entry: **88** bpm
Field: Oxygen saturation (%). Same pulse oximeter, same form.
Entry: **91** %
